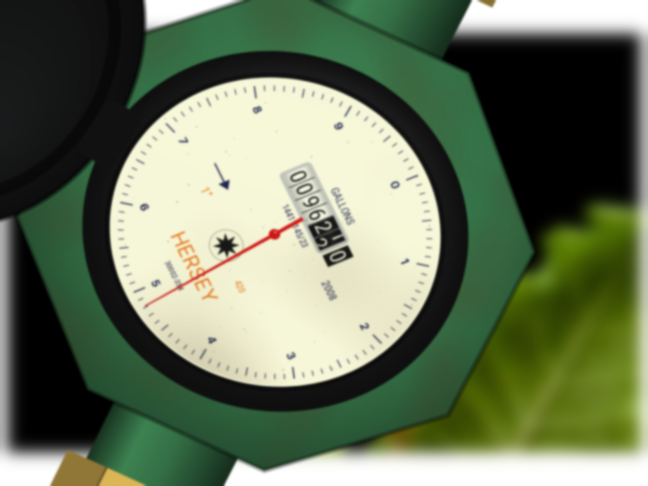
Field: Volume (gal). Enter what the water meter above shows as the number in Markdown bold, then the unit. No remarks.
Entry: **96214.8** gal
